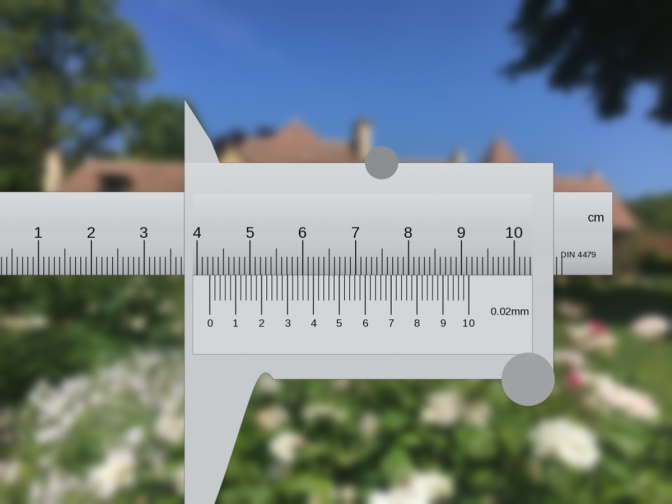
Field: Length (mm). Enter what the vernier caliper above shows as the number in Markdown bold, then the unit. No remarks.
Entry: **42.4** mm
